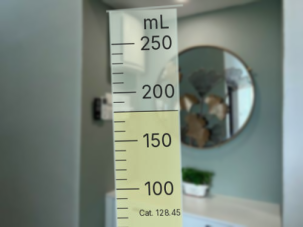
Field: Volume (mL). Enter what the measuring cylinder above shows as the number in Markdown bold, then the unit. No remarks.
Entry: **180** mL
